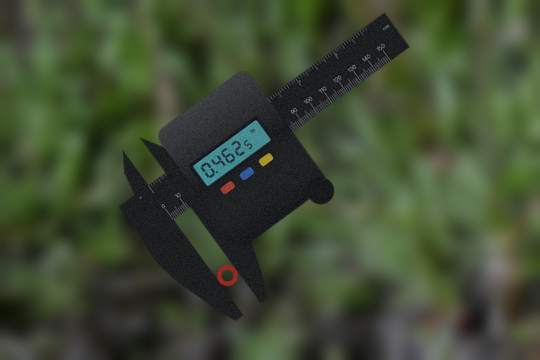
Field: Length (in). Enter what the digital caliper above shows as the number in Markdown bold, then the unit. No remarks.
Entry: **0.4625** in
